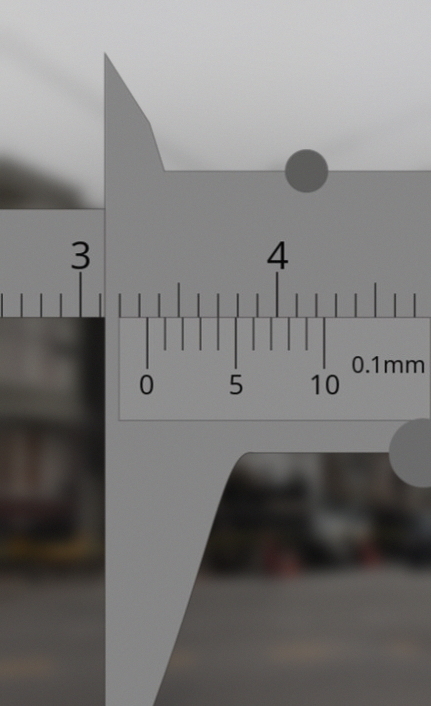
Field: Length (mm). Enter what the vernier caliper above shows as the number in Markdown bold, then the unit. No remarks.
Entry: **33.4** mm
